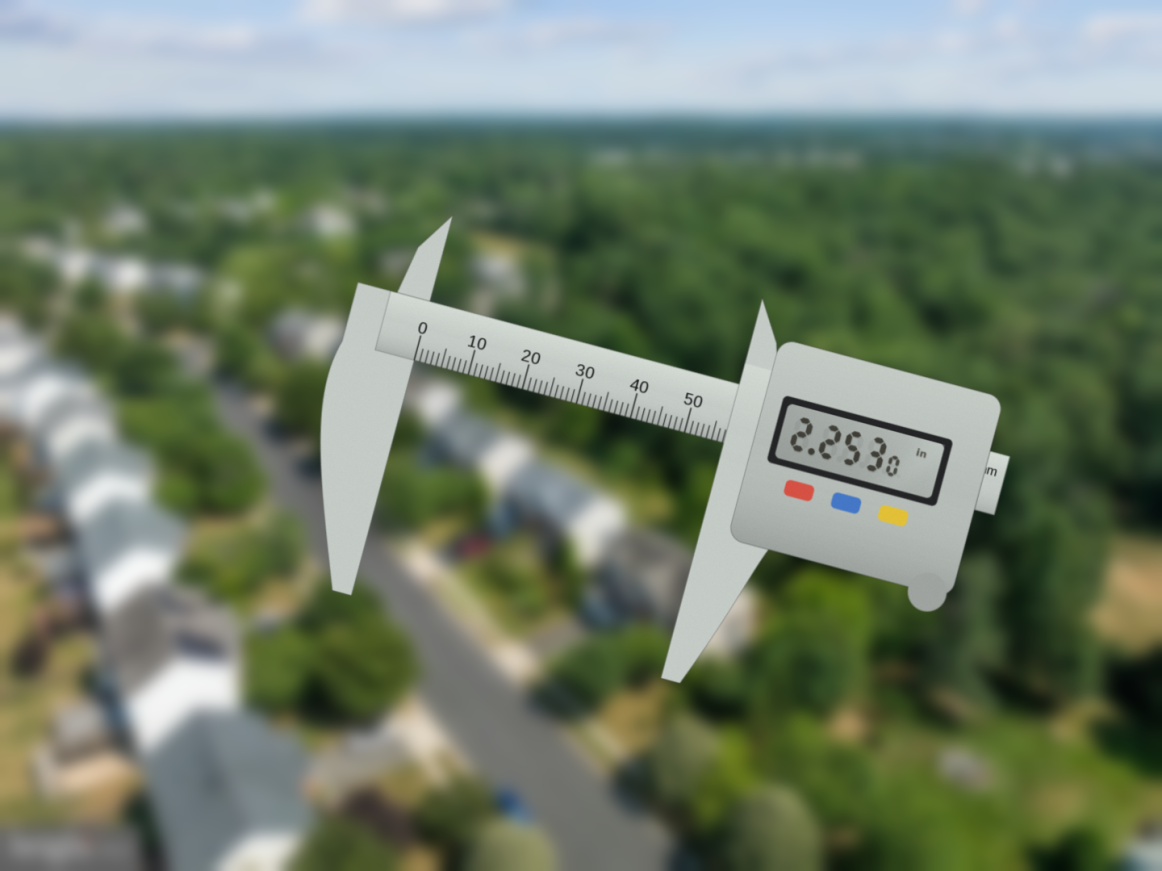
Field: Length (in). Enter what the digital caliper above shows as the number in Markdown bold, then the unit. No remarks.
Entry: **2.2530** in
